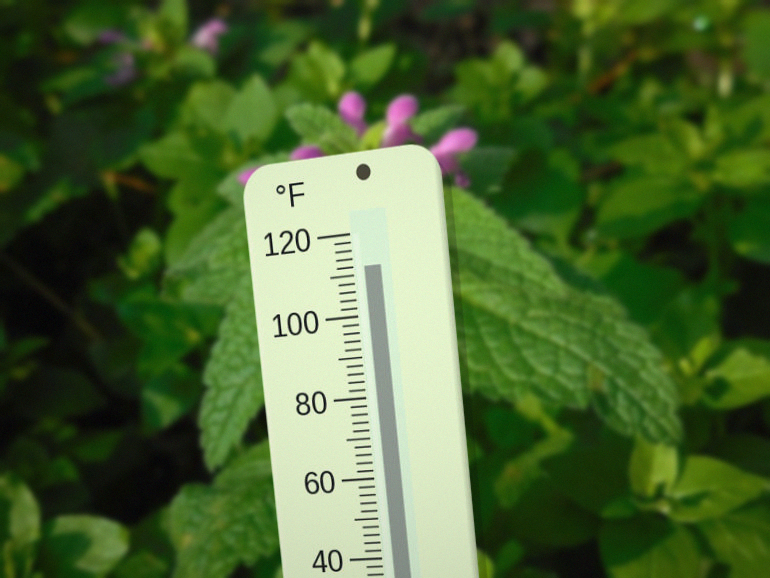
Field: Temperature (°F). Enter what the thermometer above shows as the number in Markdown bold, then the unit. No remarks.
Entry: **112** °F
